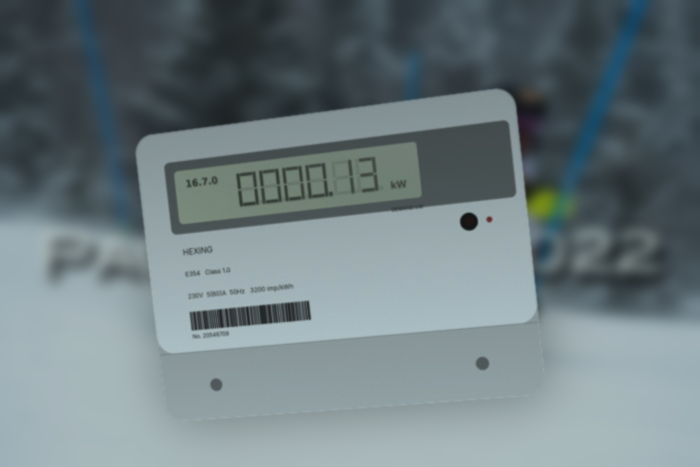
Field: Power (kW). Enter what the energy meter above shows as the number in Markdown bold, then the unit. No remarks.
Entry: **0.13** kW
